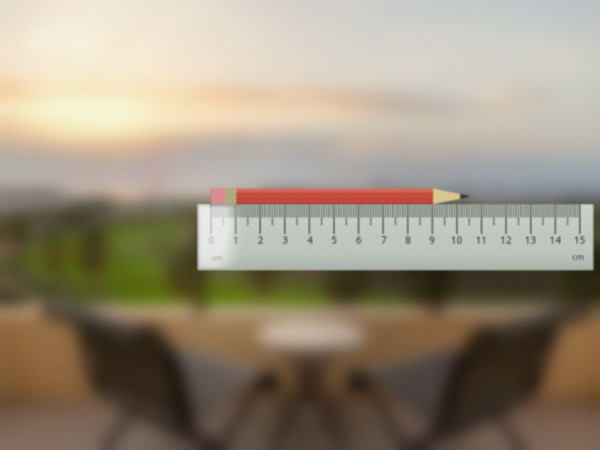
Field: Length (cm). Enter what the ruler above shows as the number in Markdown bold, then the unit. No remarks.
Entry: **10.5** cm
